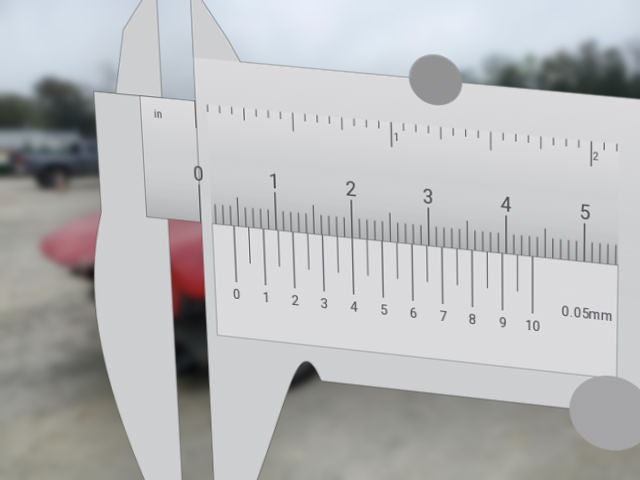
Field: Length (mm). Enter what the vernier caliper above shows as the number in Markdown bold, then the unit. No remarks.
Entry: **4.4** mm
